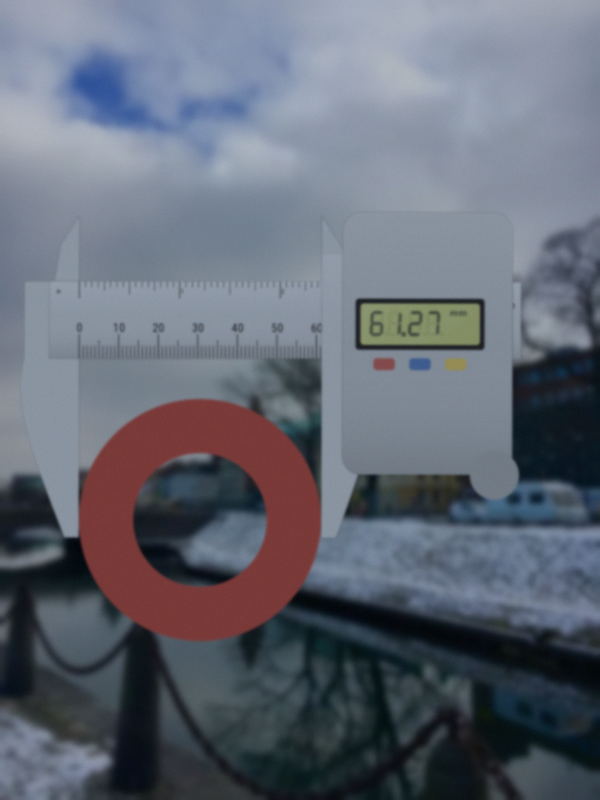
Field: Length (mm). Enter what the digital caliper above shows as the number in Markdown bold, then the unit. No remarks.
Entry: **61.27** mm
